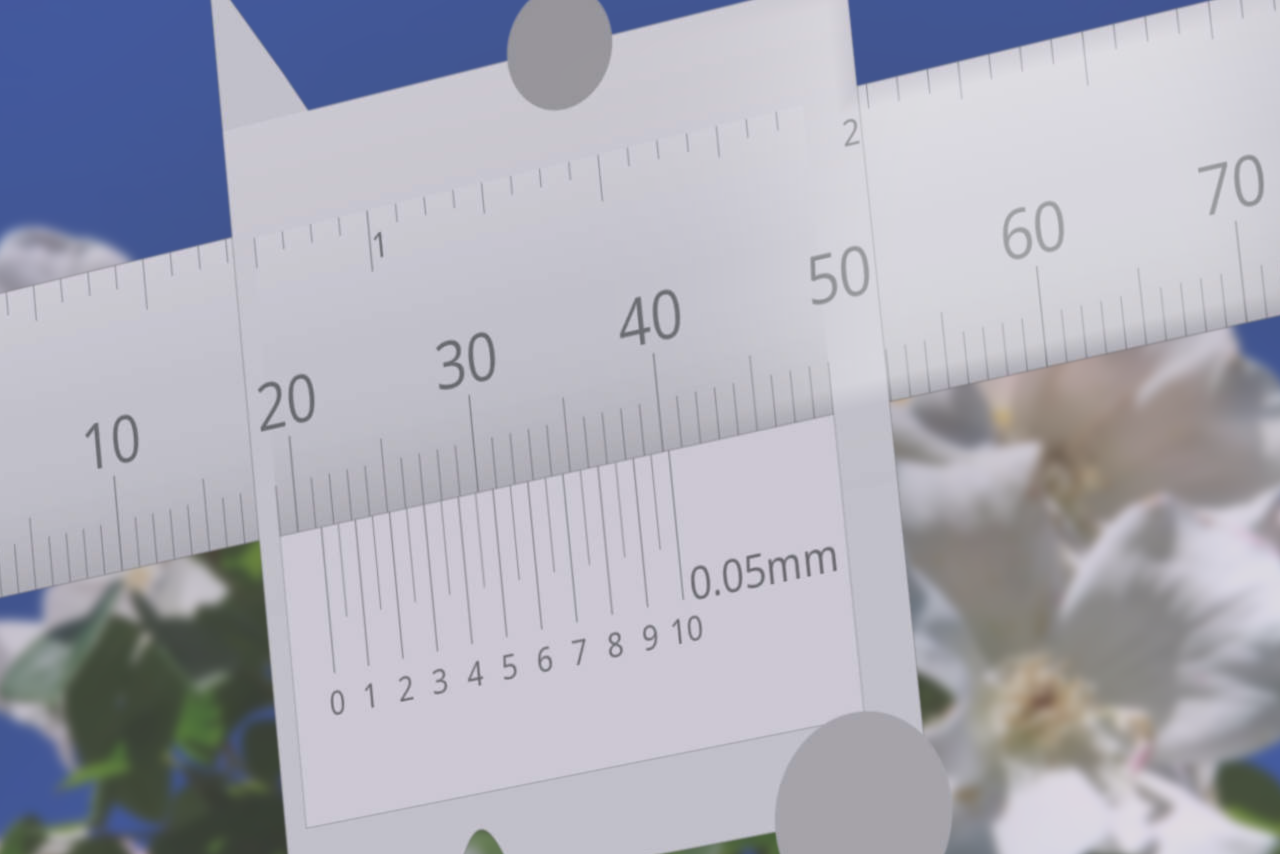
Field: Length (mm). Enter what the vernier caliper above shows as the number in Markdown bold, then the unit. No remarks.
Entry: **21.3** mm
